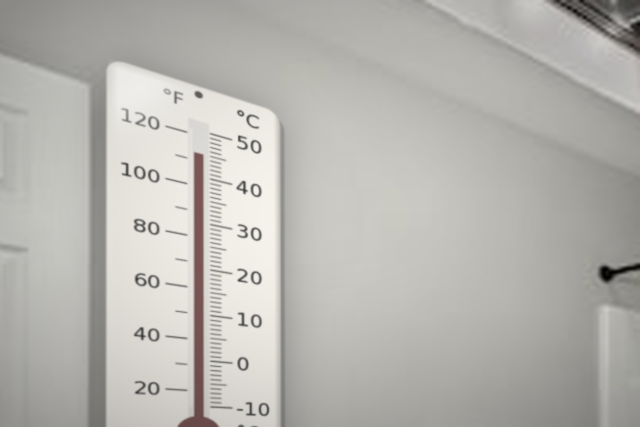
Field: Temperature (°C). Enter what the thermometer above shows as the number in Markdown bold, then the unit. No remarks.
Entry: **45** °C
